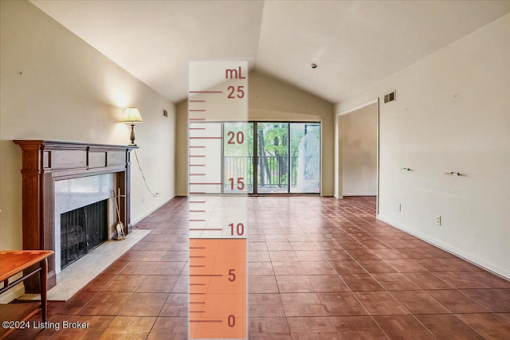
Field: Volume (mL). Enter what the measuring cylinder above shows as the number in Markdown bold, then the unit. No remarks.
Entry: **9** mL
